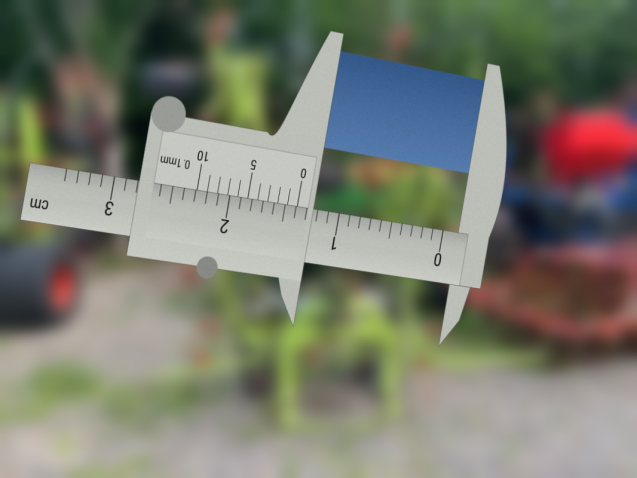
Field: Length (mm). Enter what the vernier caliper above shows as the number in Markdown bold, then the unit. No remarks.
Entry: **13.9** mm
